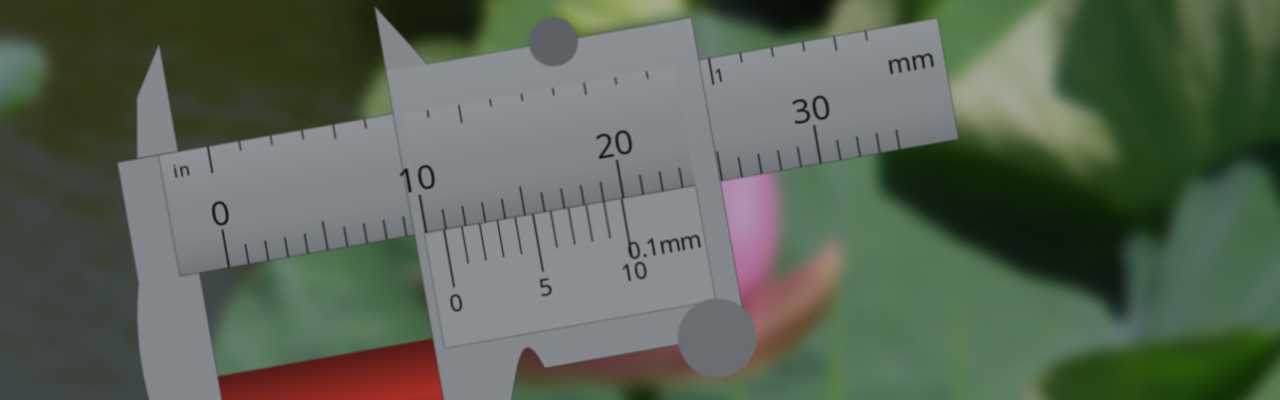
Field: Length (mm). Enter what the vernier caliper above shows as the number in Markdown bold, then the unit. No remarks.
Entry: **10.9** mm
